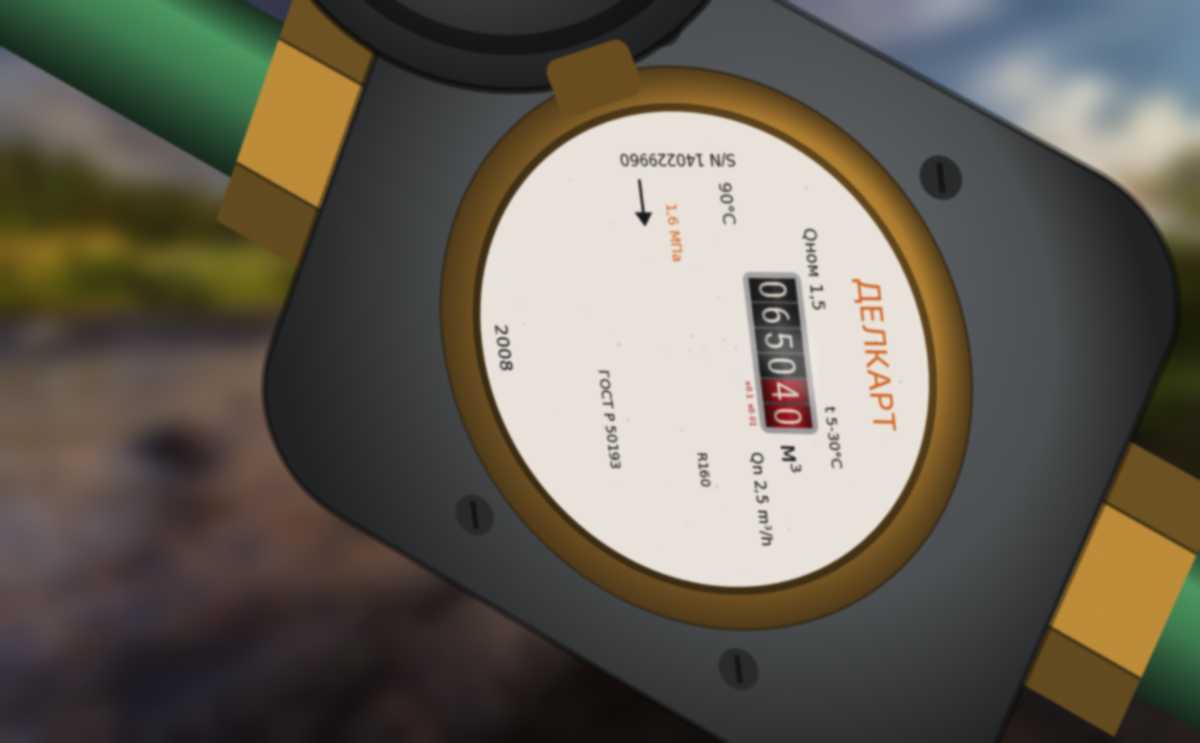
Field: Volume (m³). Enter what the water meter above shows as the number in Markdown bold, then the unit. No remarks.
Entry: **650.40** m³
